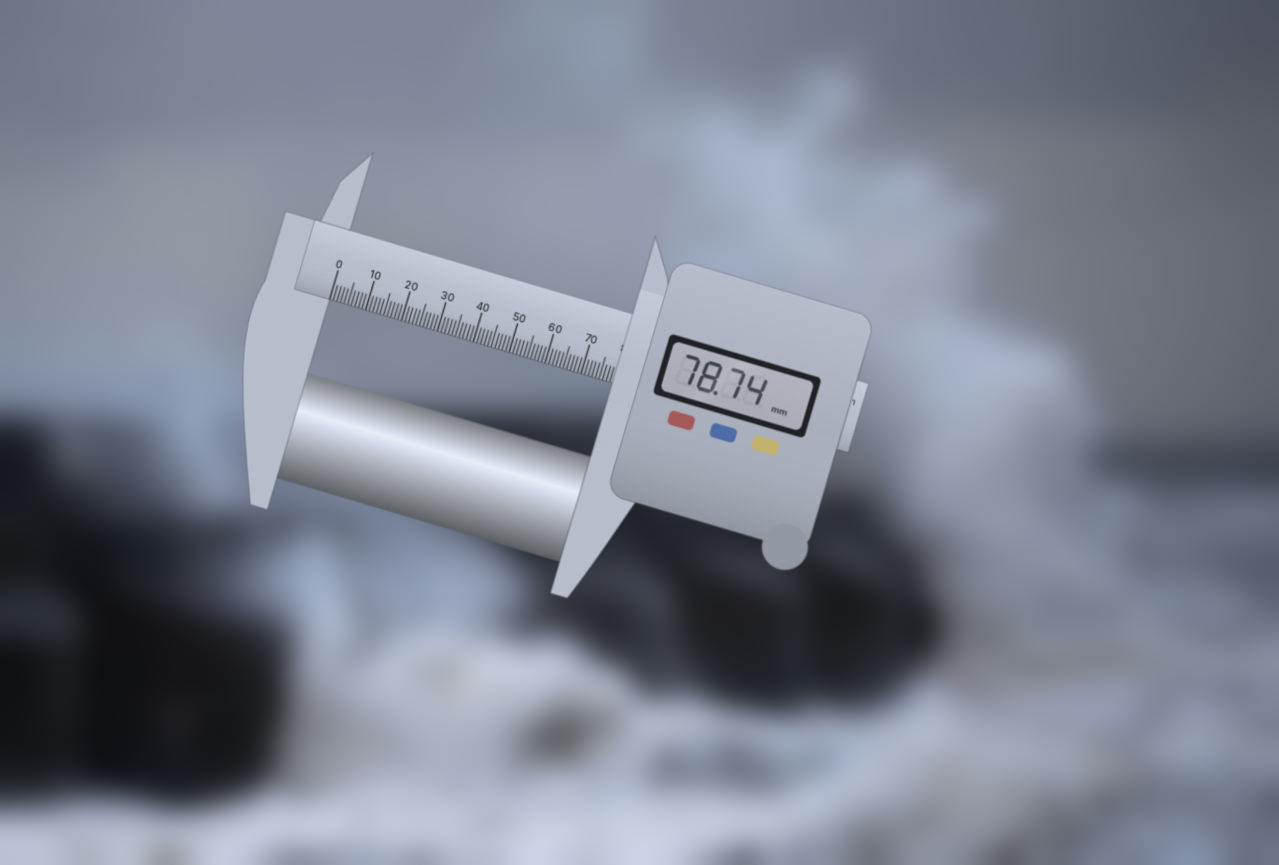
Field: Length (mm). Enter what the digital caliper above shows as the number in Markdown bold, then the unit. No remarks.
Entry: **78.74** mm
